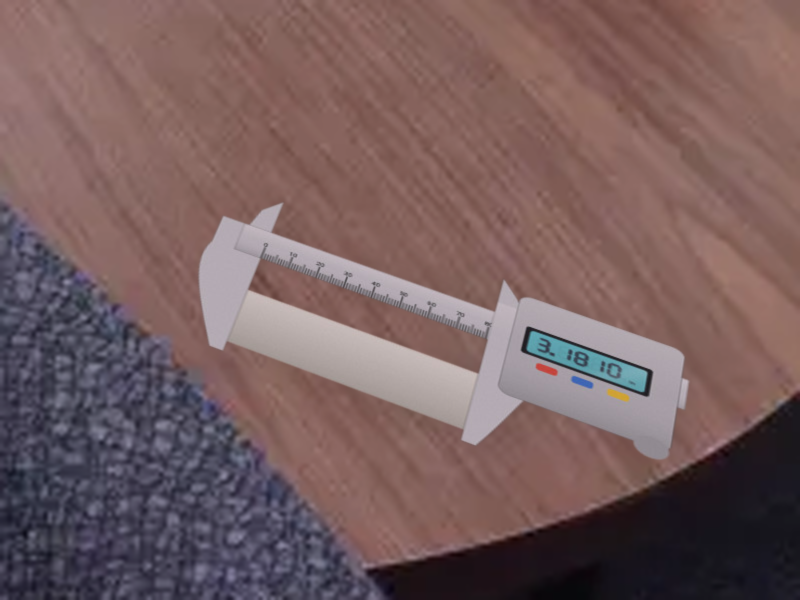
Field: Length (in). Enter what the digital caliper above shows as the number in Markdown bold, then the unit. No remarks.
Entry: **3.1810** in
